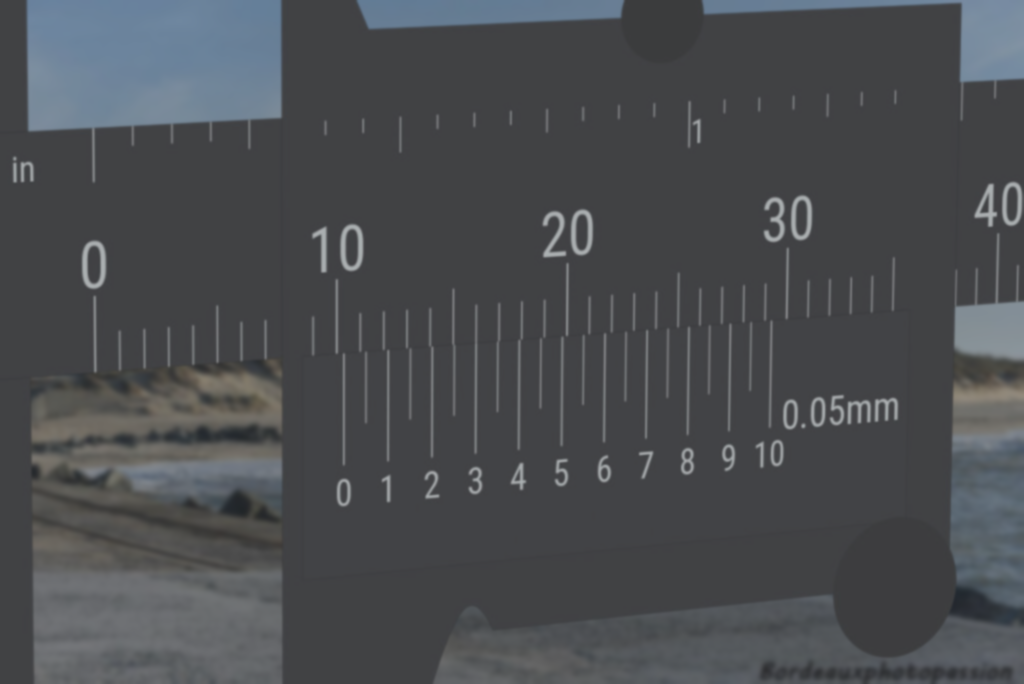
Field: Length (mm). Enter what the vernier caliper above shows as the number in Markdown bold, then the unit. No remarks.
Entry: **10.3** mm
